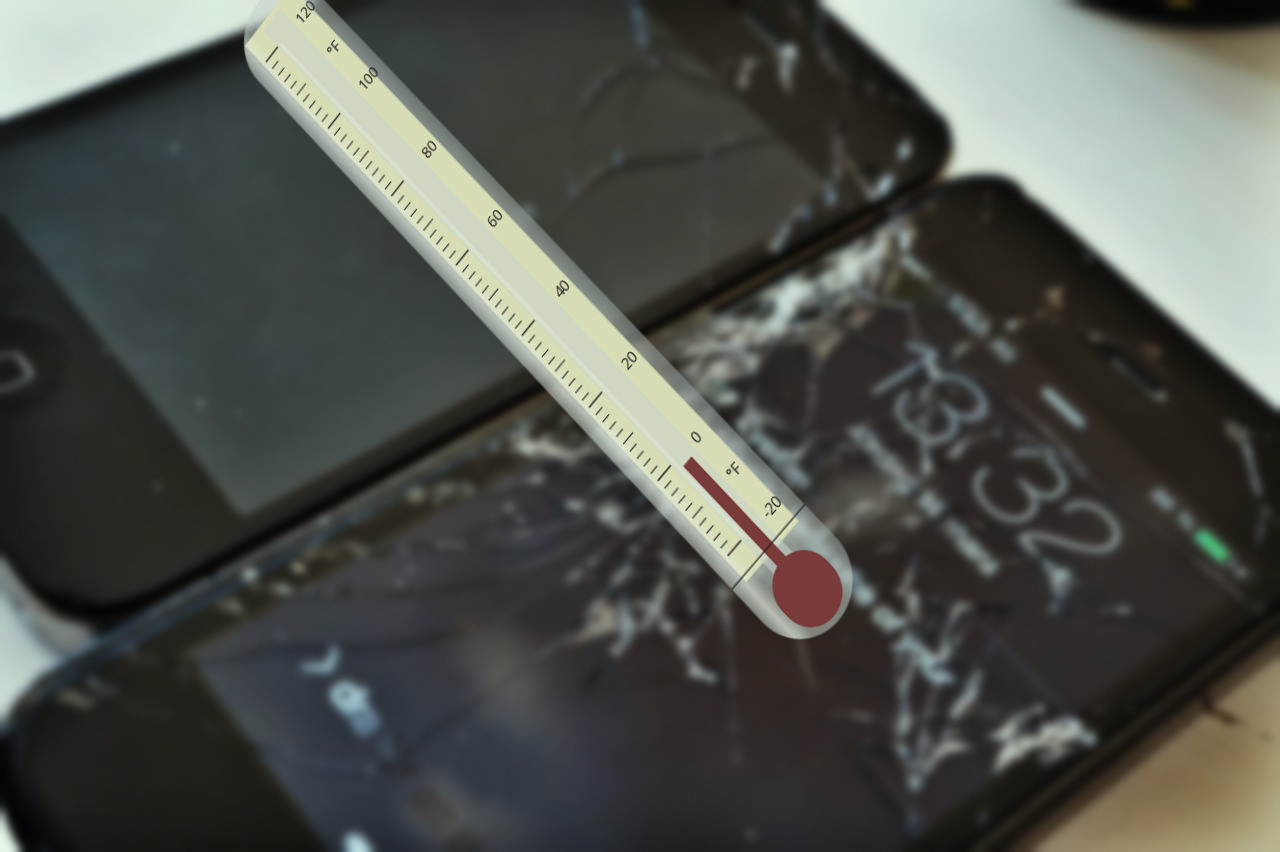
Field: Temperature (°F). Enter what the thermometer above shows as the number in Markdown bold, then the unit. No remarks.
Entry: **-2** °F
